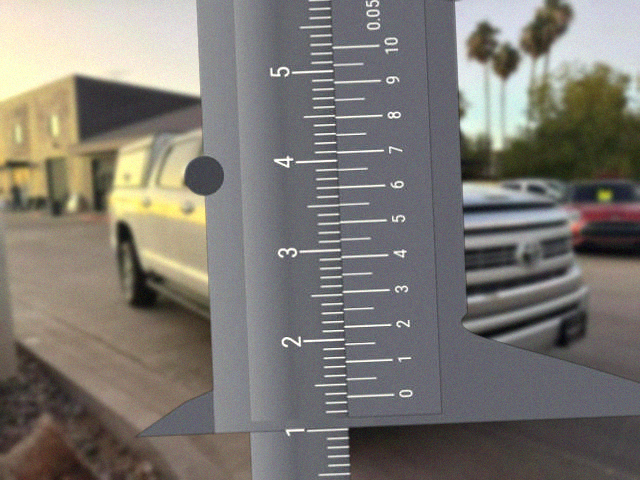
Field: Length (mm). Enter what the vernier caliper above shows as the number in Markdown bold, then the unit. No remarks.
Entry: **13.6** mm
